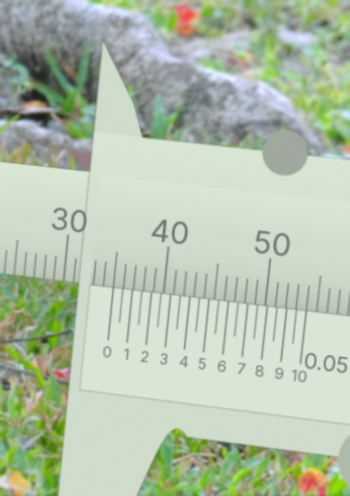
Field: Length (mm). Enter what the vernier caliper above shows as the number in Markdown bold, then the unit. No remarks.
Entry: **35.0** mm
